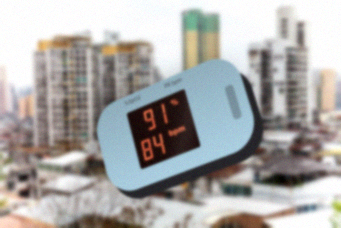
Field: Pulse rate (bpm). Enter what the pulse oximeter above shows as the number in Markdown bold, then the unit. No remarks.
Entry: **84** bpm
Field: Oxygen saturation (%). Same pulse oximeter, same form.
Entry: **91** %
